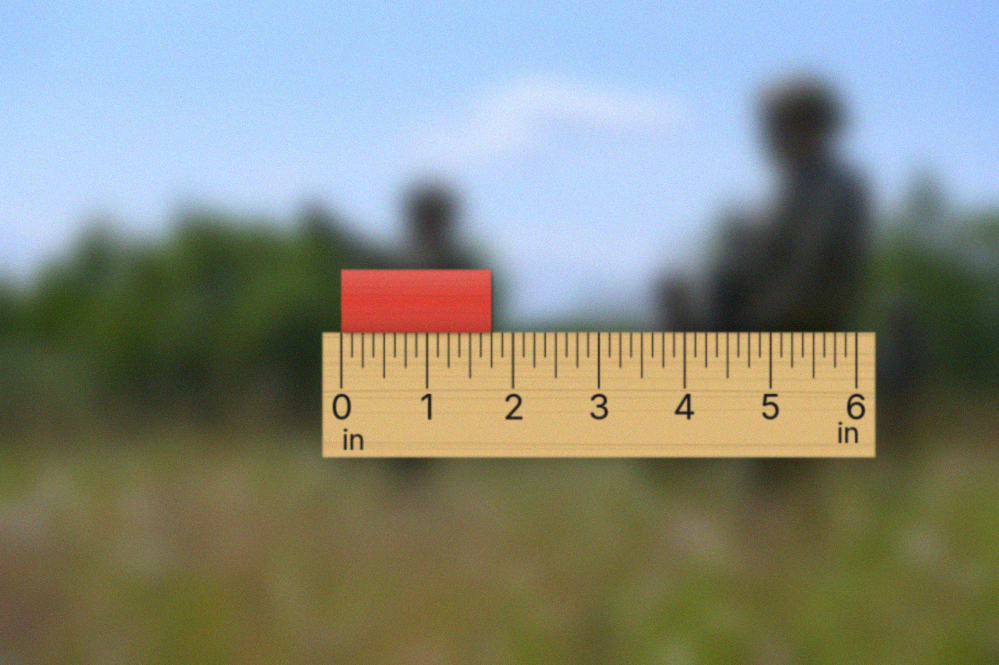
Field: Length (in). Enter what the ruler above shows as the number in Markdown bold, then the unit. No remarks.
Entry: **1.75** in
